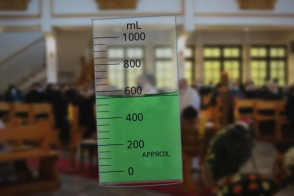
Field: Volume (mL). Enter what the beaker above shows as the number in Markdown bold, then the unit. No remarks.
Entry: **550** mL
